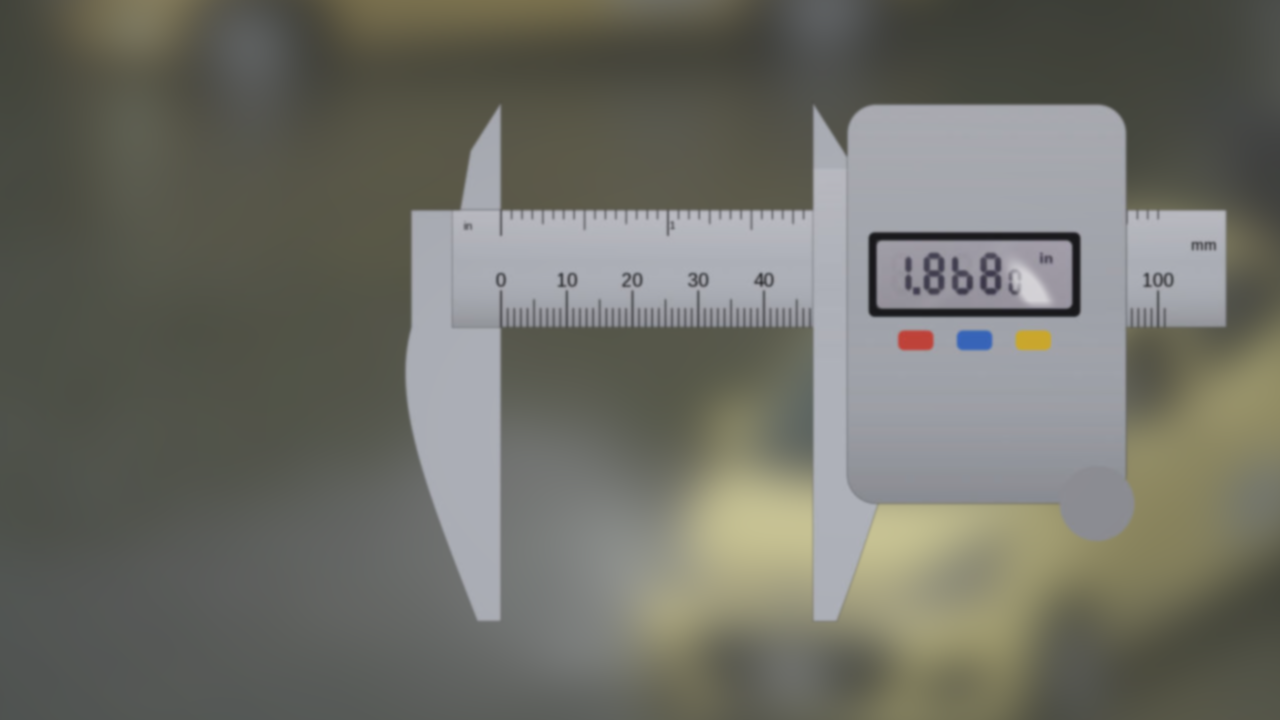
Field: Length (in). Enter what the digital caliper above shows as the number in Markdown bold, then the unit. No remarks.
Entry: **1.8680** in
